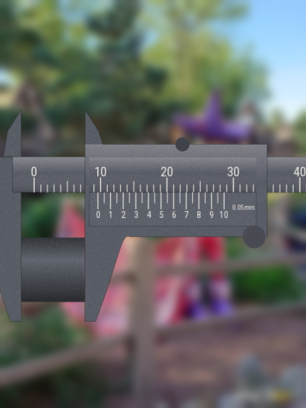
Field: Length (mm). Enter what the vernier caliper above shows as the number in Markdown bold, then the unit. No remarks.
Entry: **9.6** mm
